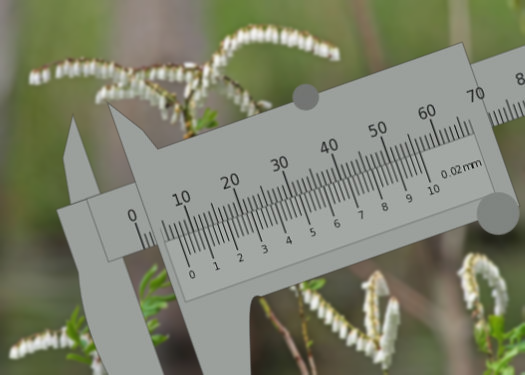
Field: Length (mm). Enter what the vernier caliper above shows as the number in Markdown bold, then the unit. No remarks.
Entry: **7.0** mm
